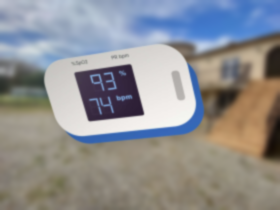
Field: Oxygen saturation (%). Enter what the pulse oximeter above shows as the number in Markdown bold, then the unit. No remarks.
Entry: **93** %
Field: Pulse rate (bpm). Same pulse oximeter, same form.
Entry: **74** bpm
